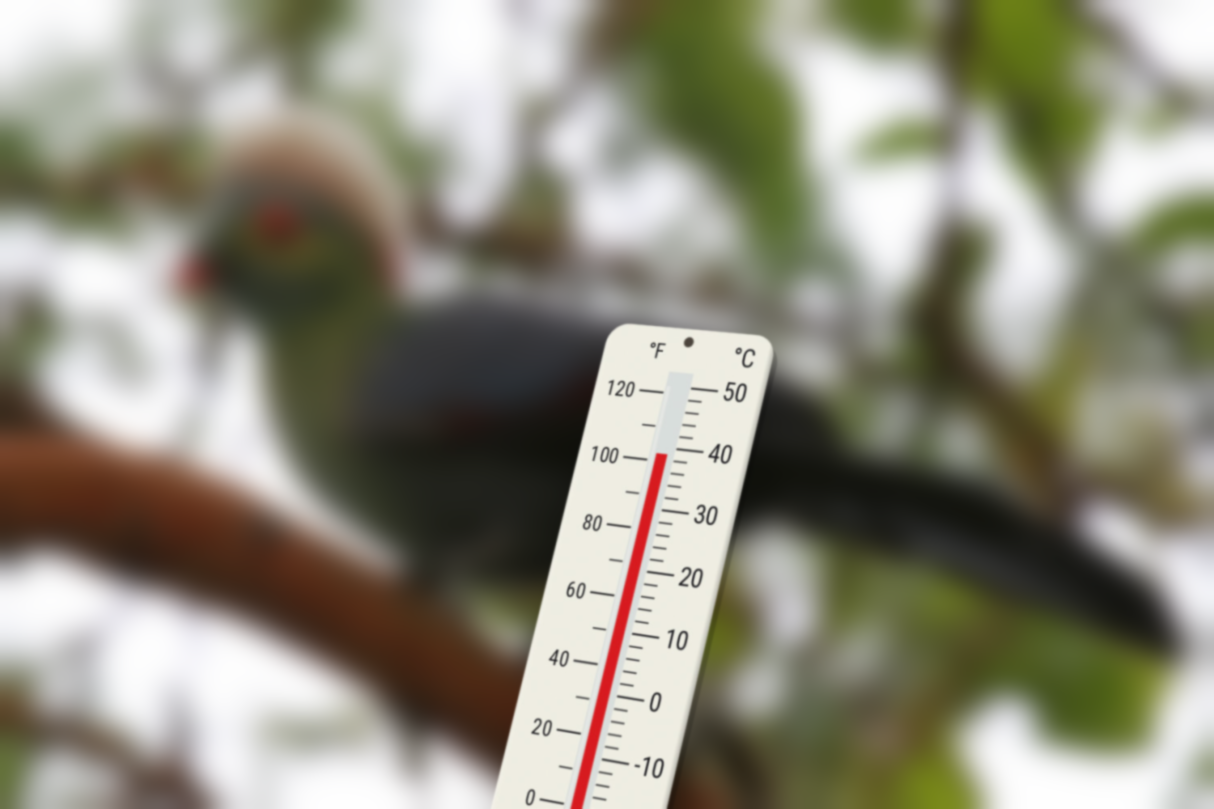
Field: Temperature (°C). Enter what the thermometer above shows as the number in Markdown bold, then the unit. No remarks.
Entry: **39** °C
